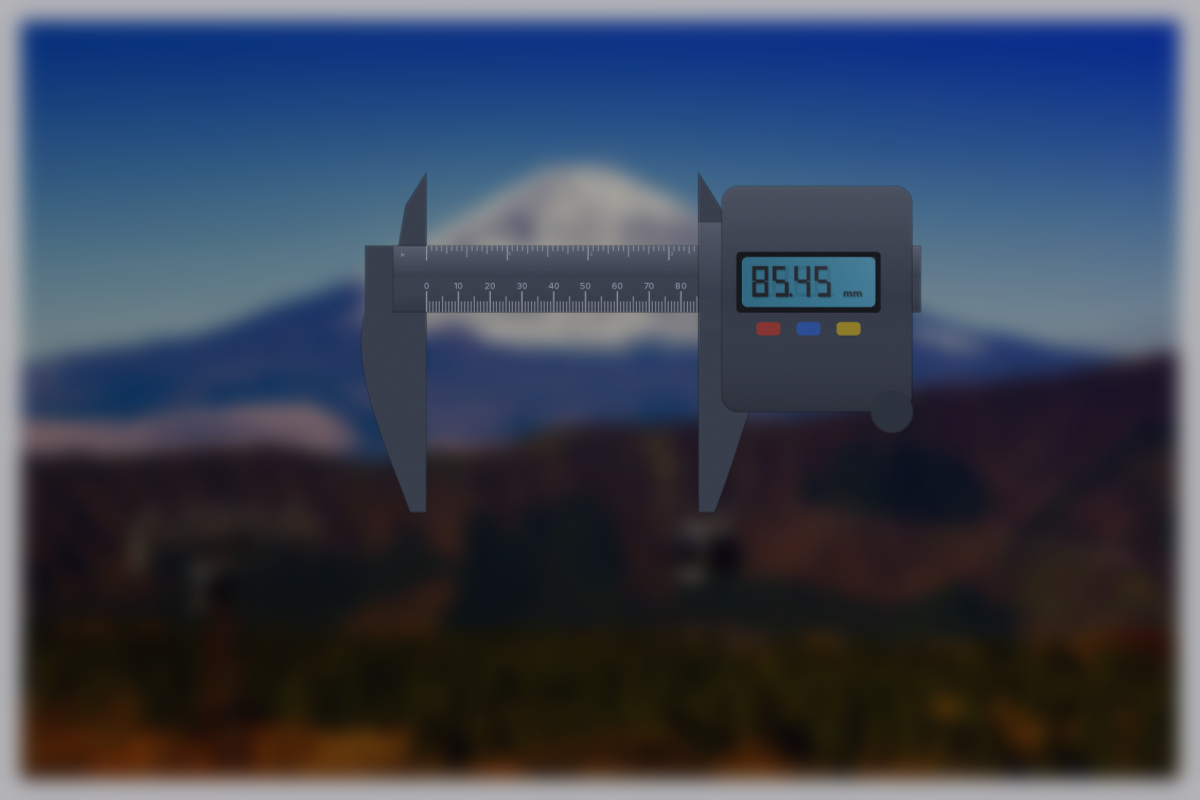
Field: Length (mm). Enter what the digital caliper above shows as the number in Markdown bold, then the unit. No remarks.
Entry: **85.45** mm
